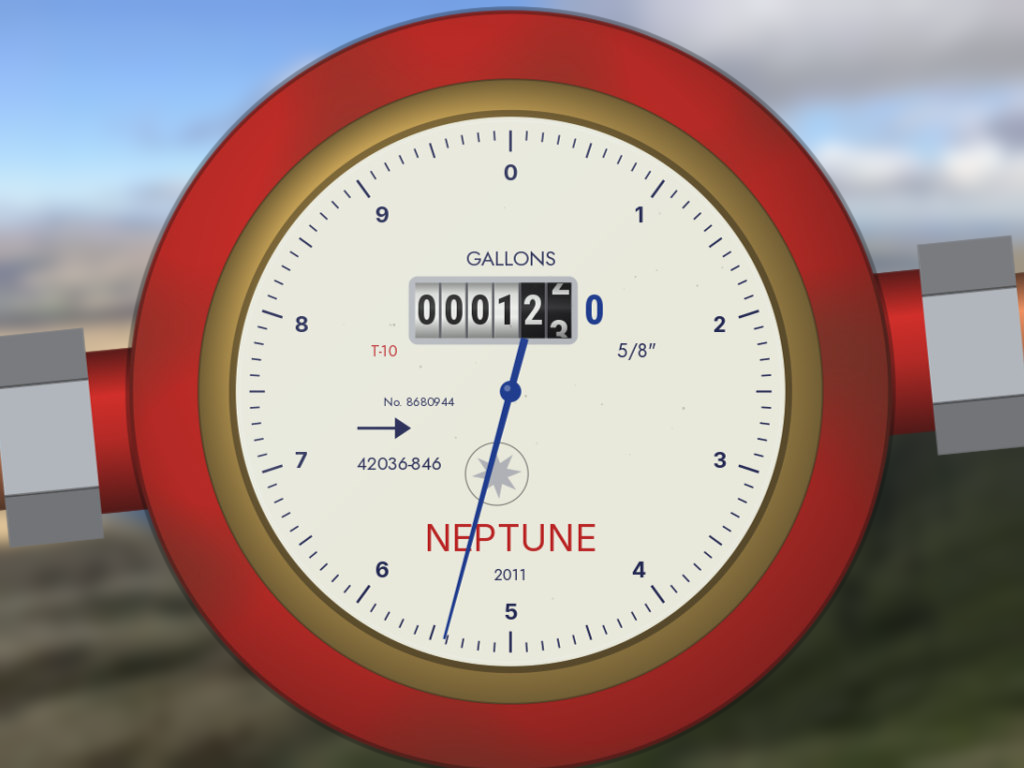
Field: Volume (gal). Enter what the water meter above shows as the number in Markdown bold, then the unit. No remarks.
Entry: **1225.4** gal
